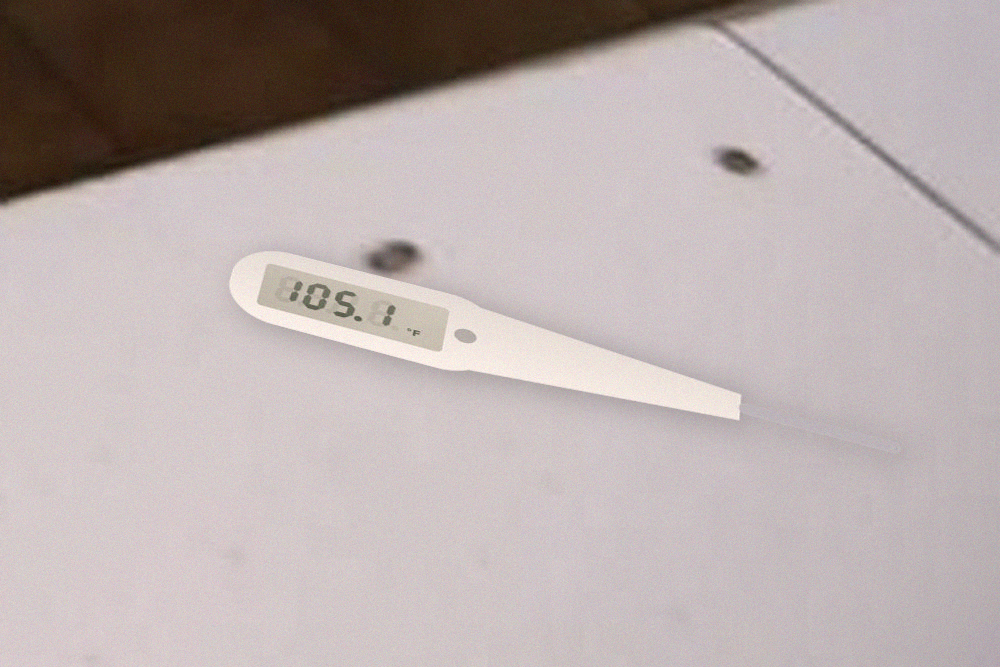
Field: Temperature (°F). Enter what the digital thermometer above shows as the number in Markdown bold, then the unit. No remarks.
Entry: **105.1** °F
